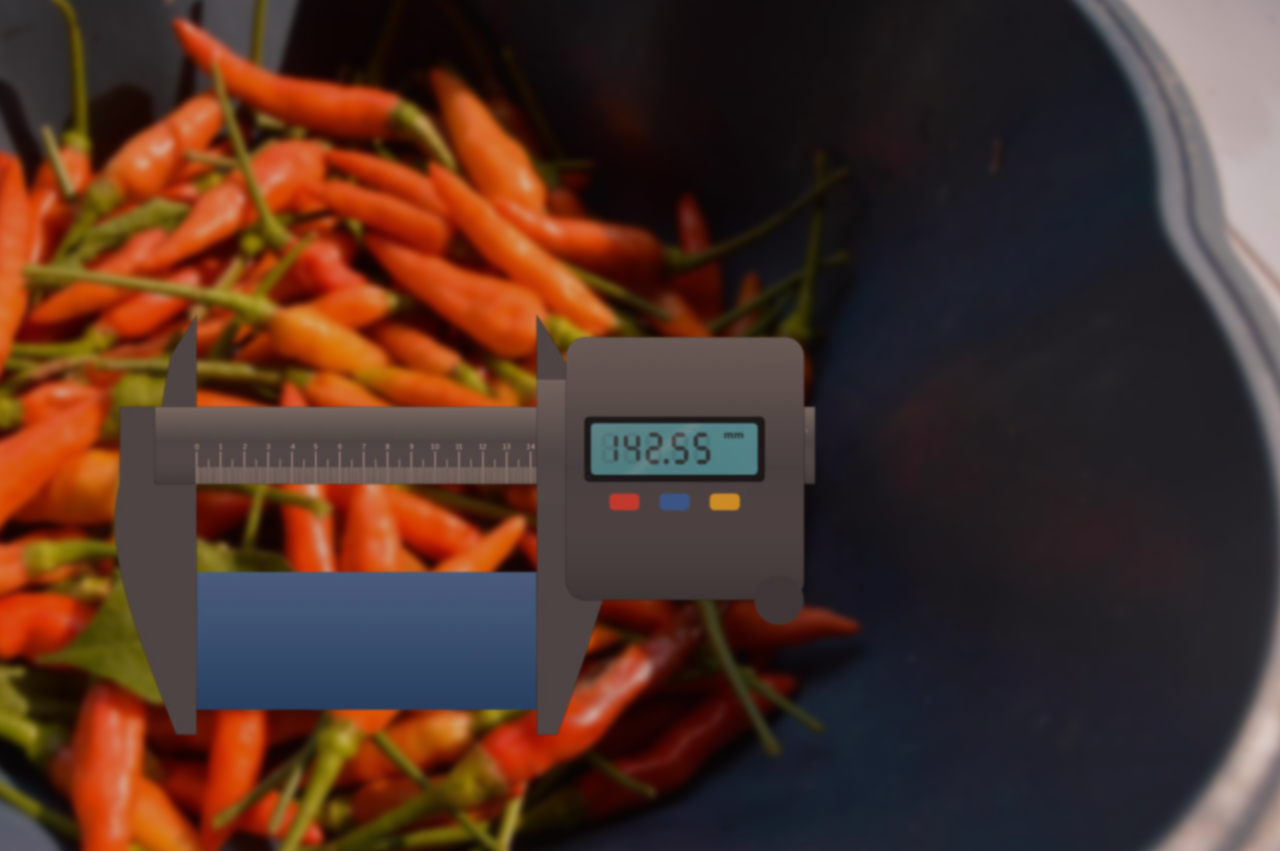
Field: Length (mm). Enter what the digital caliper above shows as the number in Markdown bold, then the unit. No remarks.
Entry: **142.55** mm
